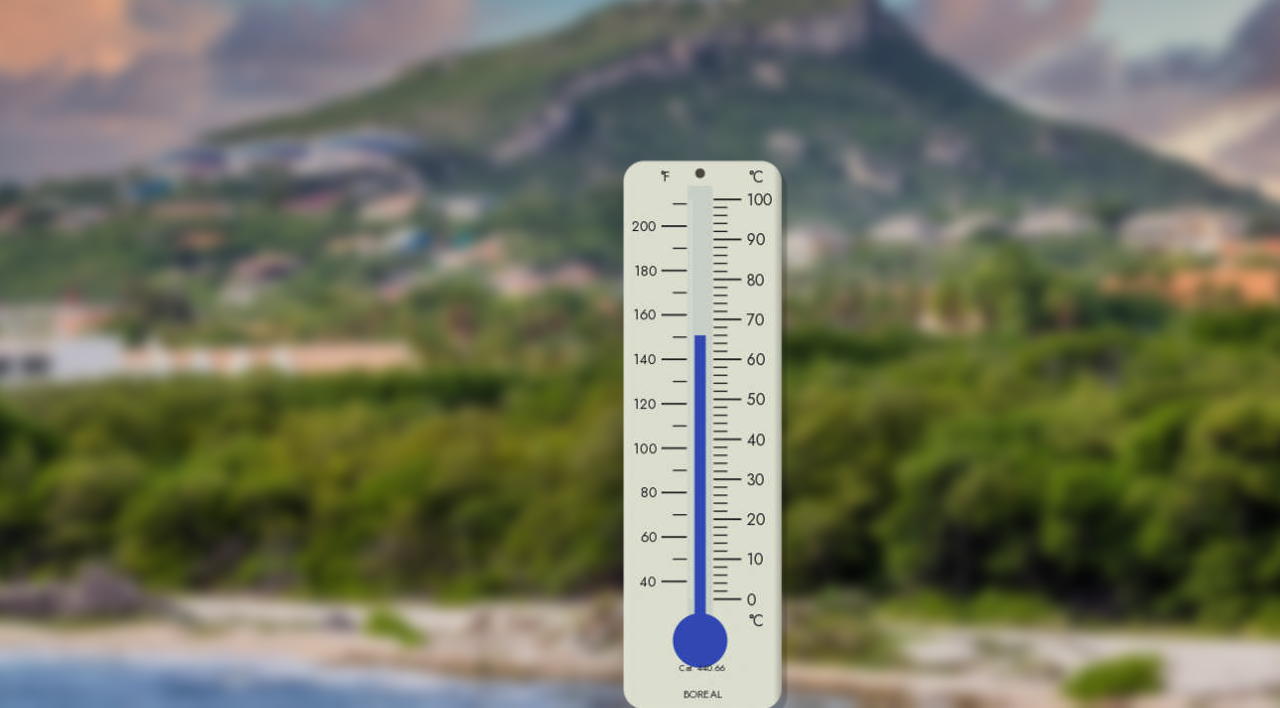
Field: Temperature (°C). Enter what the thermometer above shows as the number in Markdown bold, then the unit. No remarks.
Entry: **66** °C
